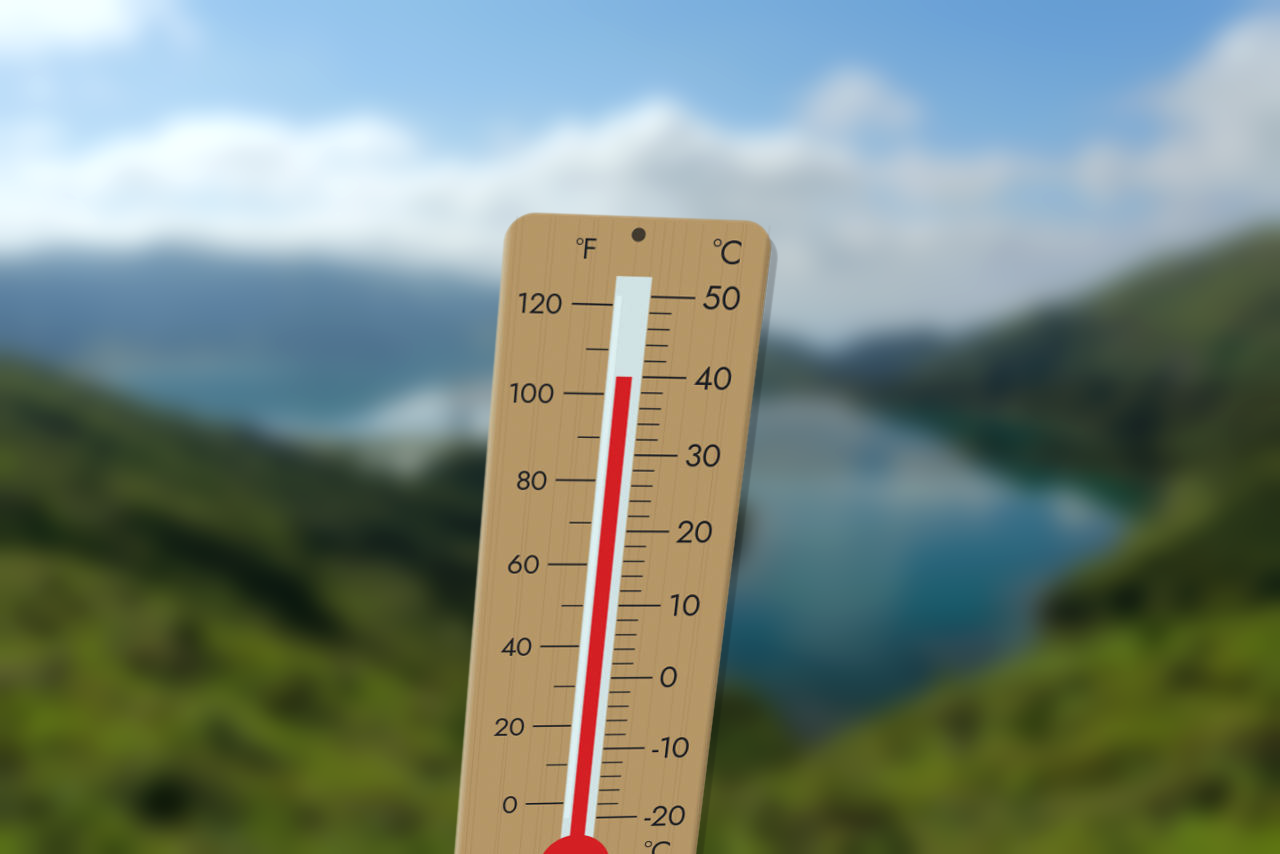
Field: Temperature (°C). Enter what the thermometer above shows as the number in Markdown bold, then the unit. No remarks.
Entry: **40** °C
